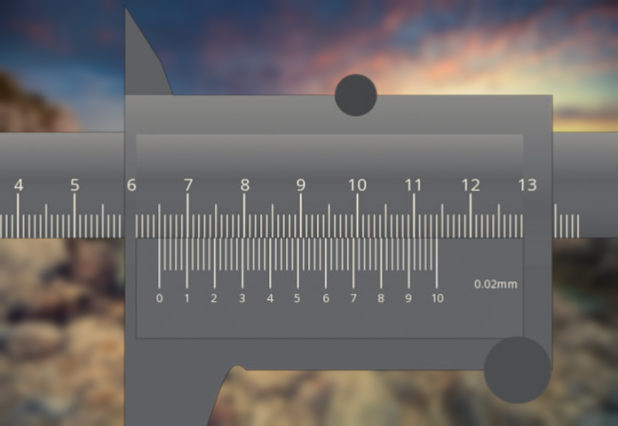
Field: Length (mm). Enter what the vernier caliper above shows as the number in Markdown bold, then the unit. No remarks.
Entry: **65.0** mm
